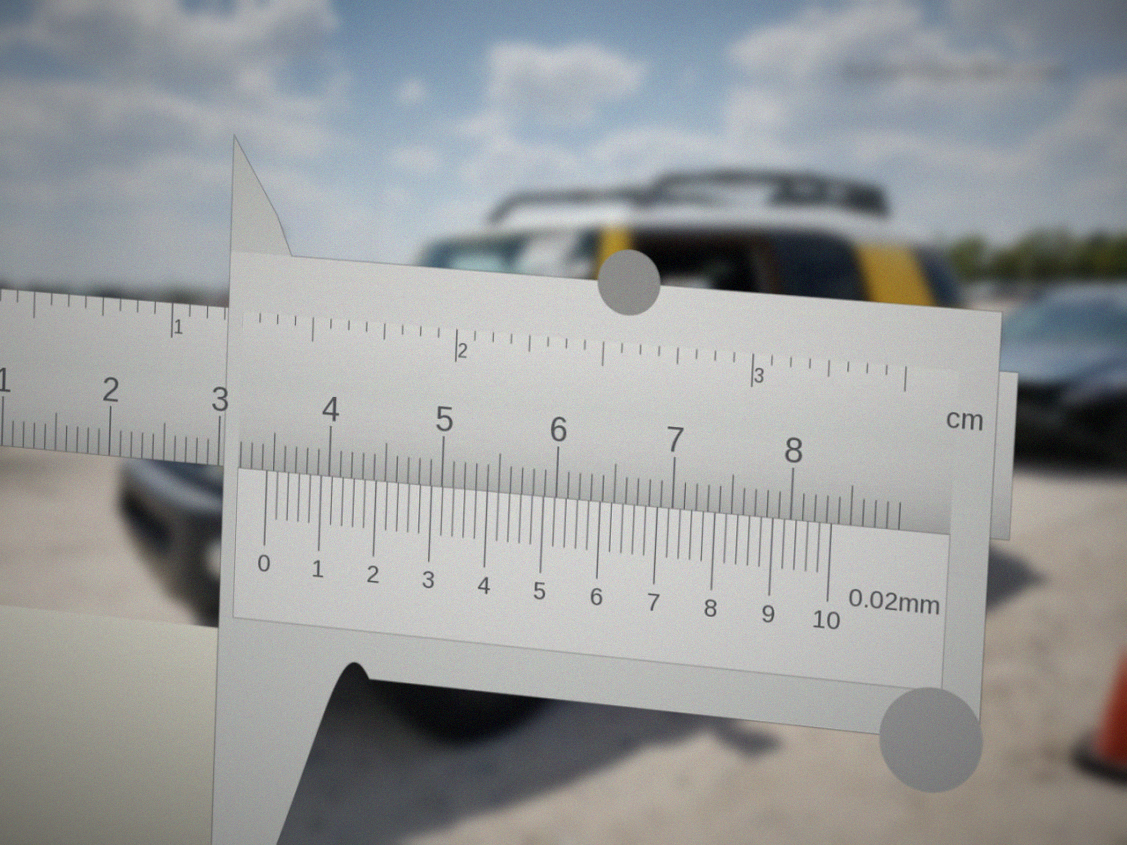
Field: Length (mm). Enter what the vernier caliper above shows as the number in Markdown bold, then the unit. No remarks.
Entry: **34.4** mm
